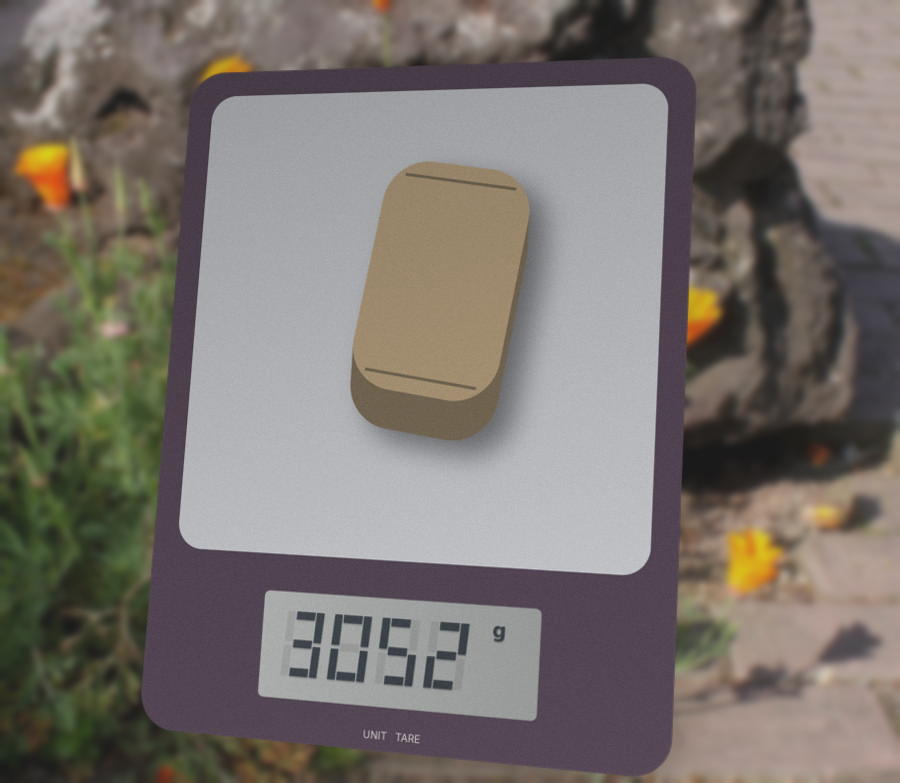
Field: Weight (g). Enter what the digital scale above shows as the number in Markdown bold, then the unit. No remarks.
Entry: **3052** g
